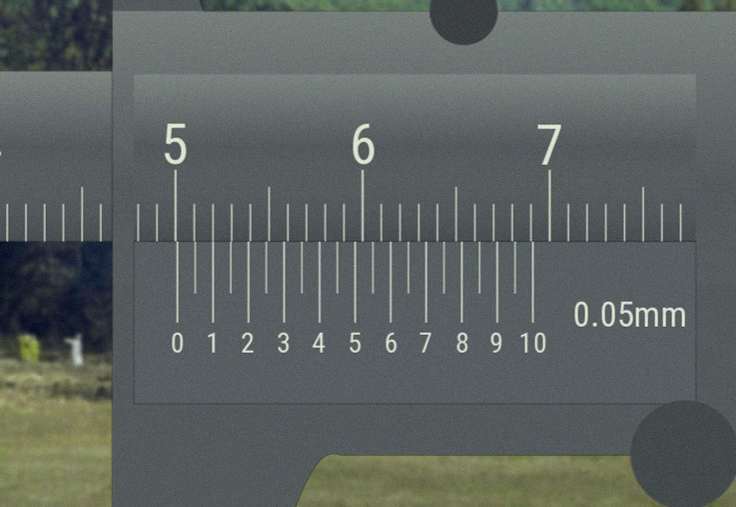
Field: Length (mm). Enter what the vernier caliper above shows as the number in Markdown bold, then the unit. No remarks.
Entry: **50.1** mm
